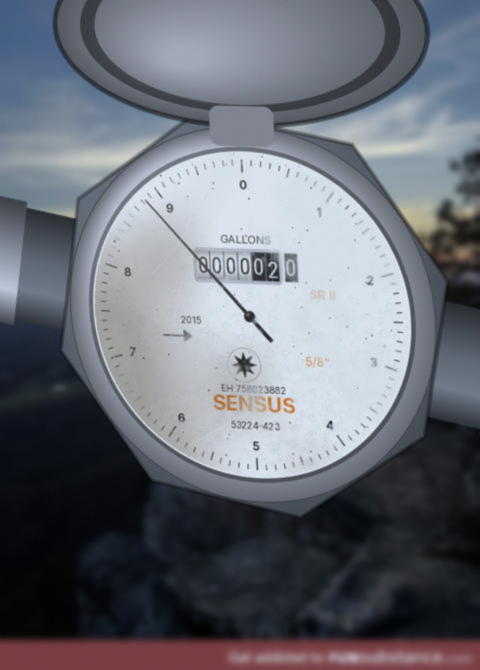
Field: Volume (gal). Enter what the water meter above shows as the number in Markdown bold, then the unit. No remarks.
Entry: **18.8** gal
